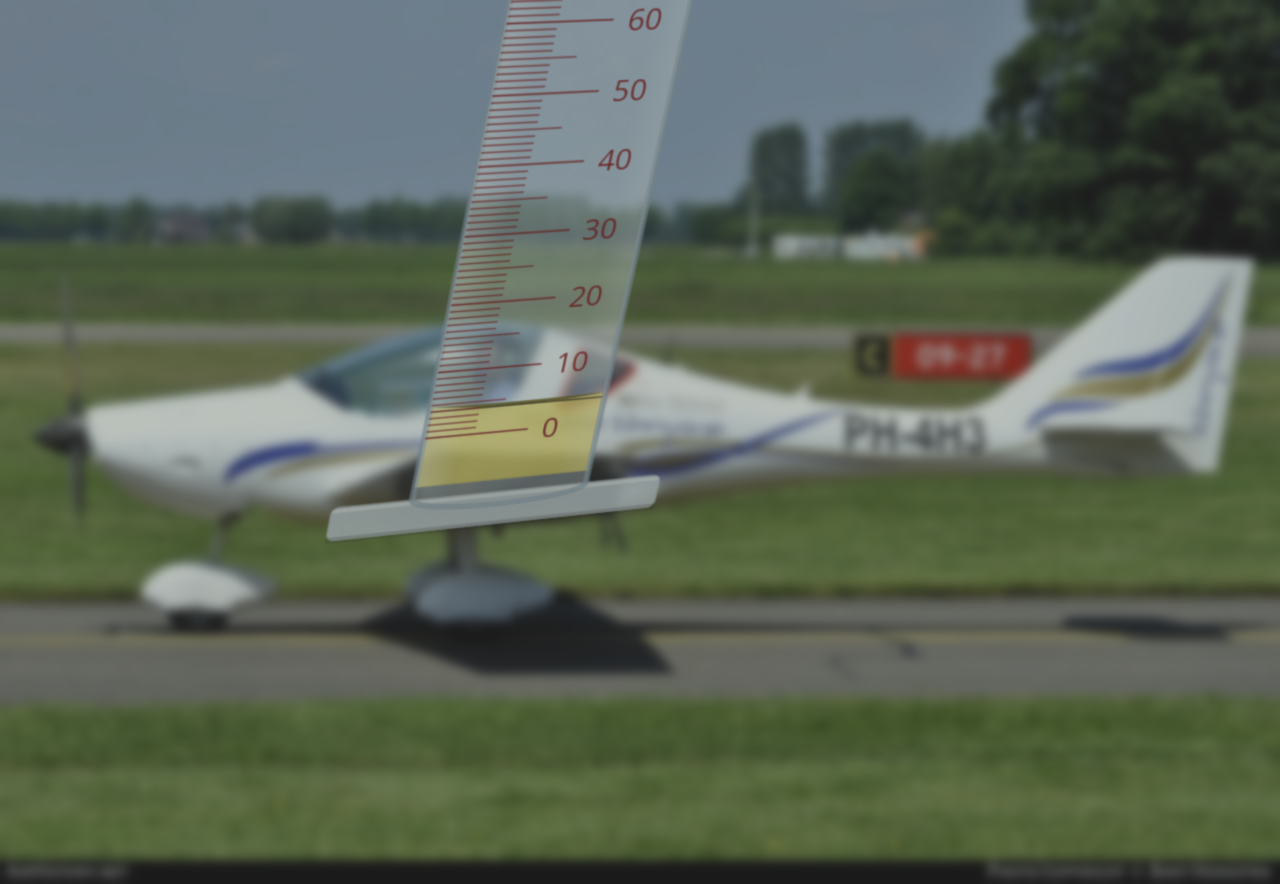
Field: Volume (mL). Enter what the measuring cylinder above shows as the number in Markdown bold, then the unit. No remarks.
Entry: **4** mL
